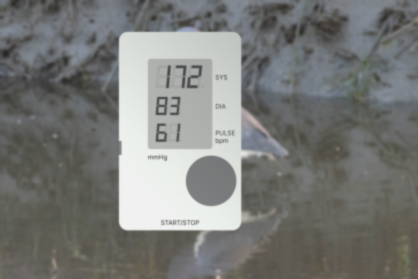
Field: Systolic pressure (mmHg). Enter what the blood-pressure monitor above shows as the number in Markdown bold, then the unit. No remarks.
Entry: **172** mmHg
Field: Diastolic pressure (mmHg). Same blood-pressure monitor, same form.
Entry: **83** mmHg
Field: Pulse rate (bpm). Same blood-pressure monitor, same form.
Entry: **61** bpm
